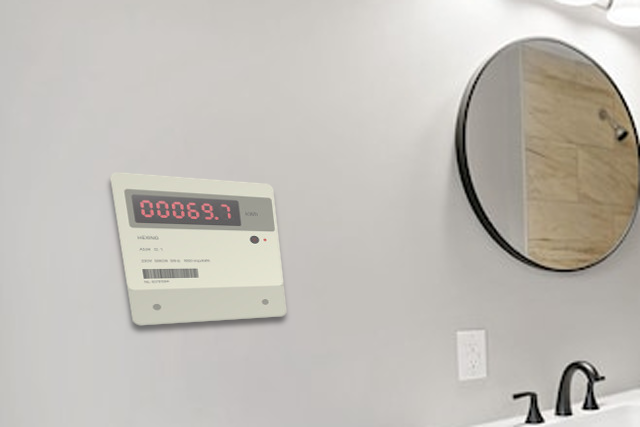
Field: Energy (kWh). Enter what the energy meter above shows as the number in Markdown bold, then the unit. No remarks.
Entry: **69.7** kWh
